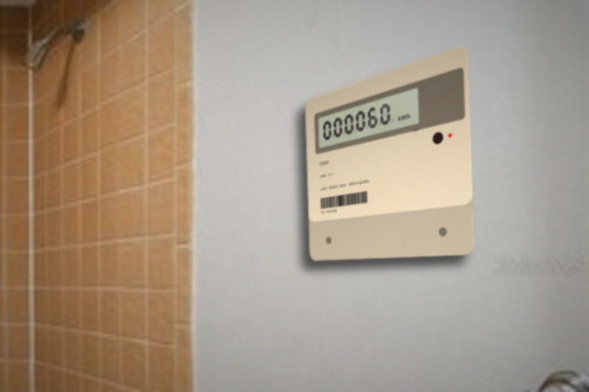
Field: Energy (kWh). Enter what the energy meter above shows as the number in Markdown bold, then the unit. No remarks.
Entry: **60** kWh
